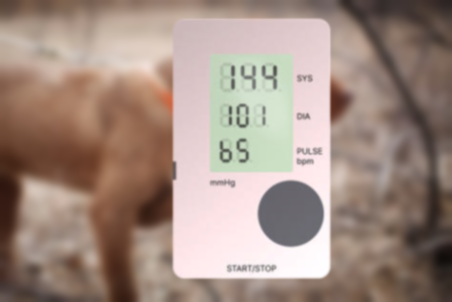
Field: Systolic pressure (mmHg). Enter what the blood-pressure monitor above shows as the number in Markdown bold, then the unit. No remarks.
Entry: **144** mmHg
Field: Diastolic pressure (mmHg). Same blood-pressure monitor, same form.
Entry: **101** mmHg
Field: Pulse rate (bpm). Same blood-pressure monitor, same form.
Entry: **65** bpm
